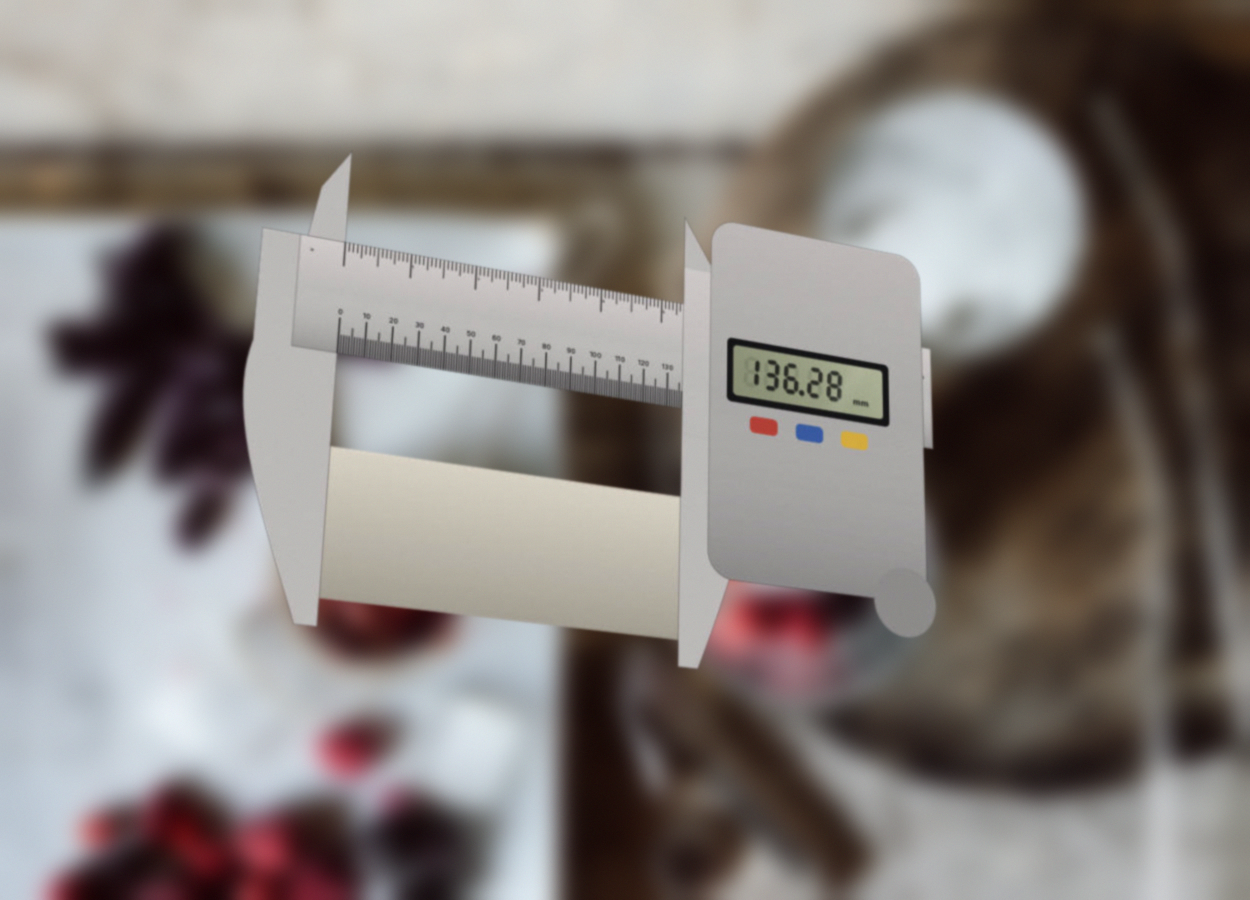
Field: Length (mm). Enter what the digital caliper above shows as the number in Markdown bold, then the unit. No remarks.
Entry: **136.28** mm
